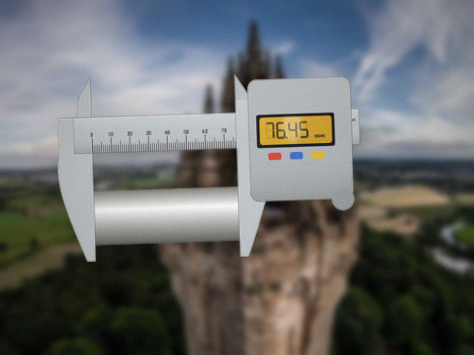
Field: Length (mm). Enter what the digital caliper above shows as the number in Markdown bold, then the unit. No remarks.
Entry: **76.45** mm
